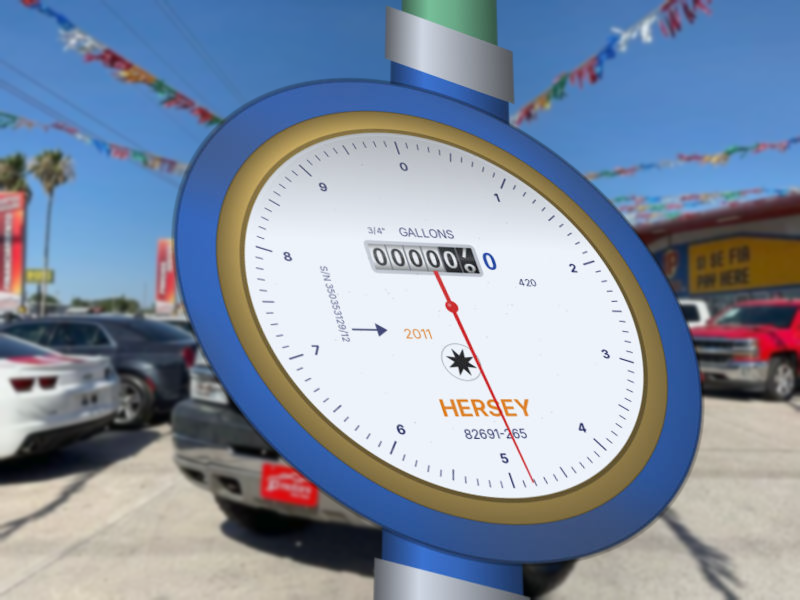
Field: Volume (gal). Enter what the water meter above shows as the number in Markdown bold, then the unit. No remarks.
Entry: **74.8** gal
